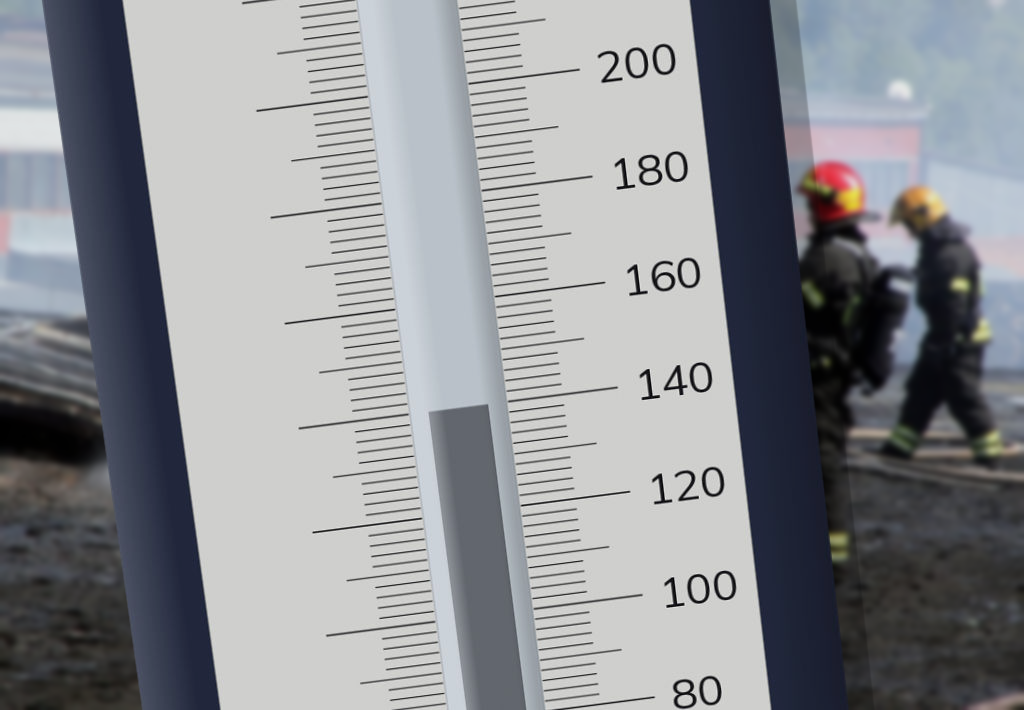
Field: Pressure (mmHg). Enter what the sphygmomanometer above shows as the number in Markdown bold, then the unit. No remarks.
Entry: **140** mmHg
